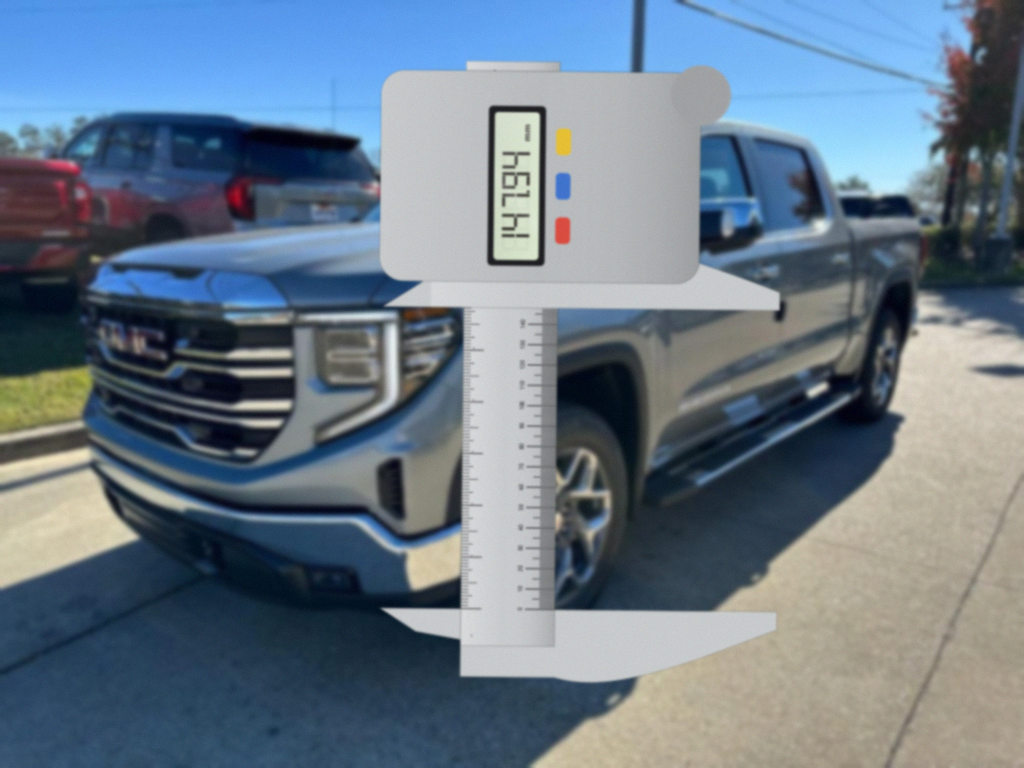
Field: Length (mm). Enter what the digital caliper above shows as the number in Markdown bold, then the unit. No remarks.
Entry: **147.94** mm
